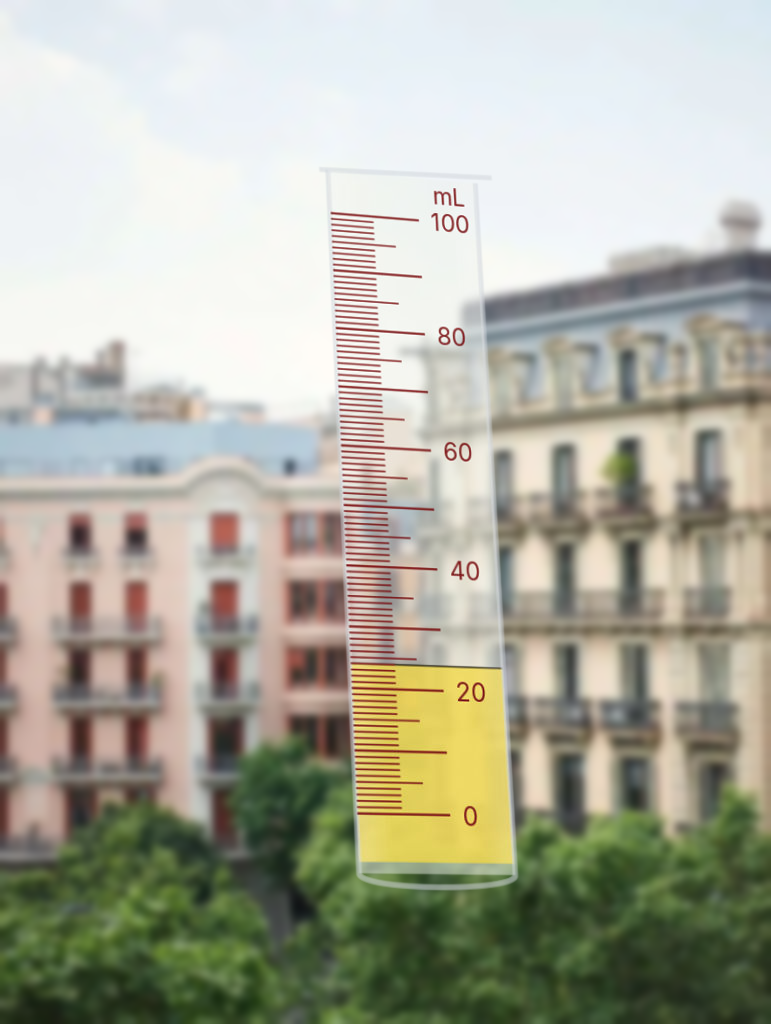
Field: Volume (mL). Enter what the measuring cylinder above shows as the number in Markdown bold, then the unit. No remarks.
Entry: **24** mL
